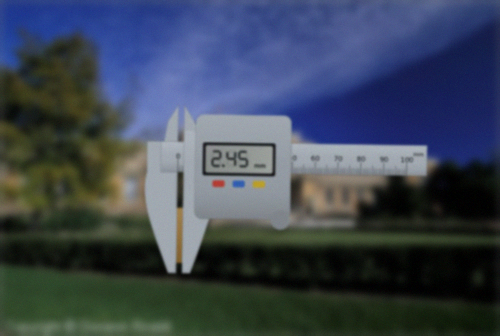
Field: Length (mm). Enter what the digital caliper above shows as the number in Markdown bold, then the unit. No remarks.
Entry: **2.45** mm
